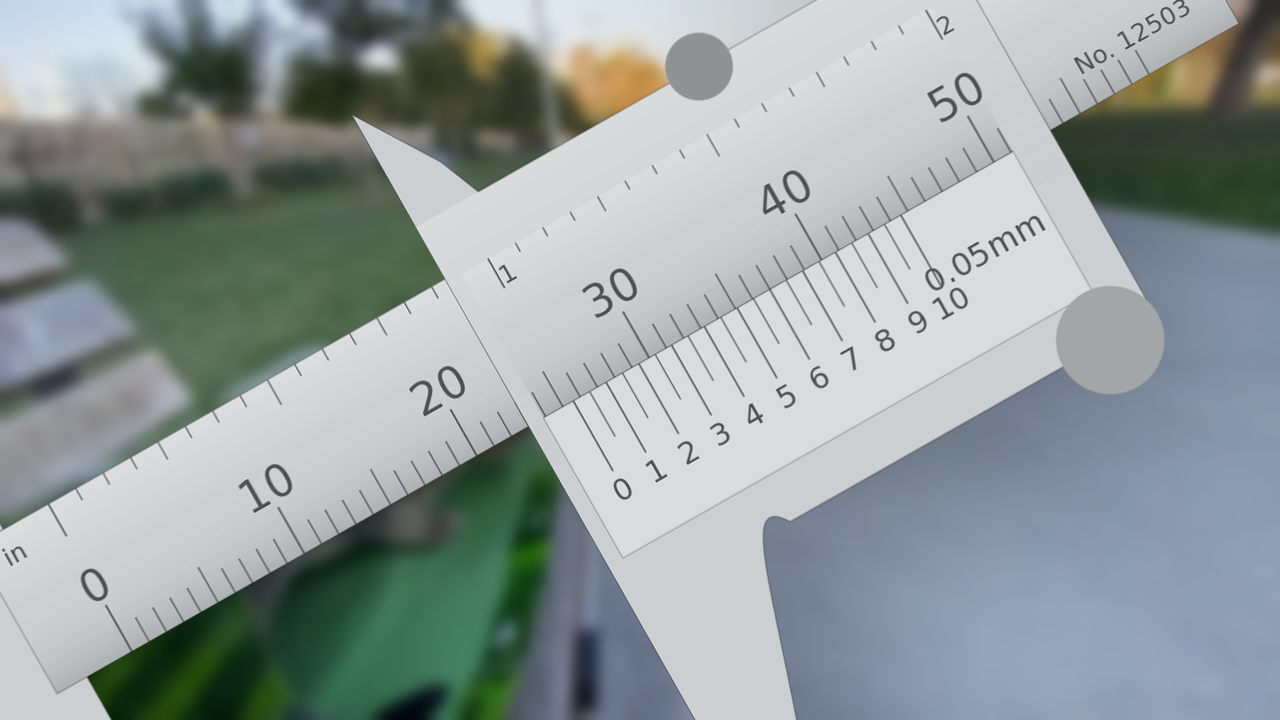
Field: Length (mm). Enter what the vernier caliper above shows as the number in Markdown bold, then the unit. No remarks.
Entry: **25.6** mm
